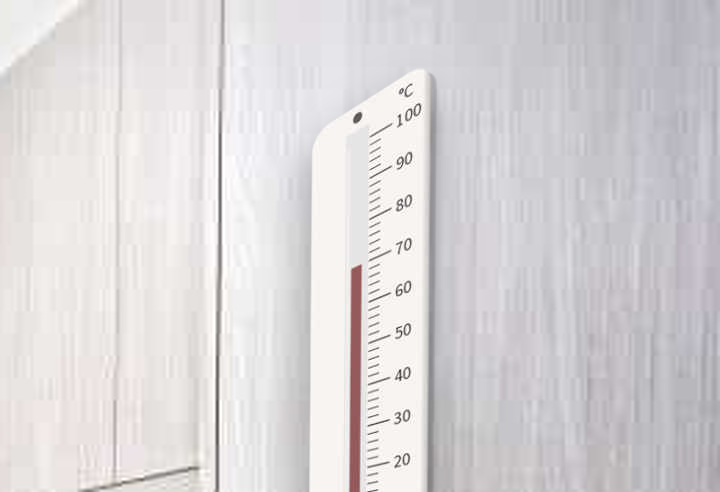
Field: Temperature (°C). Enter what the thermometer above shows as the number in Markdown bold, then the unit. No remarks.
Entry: **70** °C
